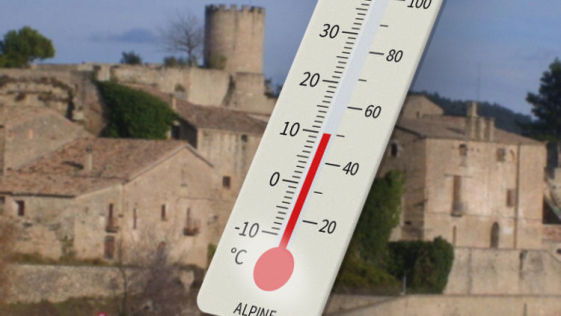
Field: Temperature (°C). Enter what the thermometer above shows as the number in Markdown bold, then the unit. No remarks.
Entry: **10** °C
